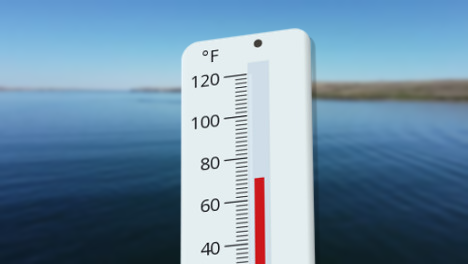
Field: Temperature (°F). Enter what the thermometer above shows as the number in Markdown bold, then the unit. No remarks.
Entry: **70** °F
